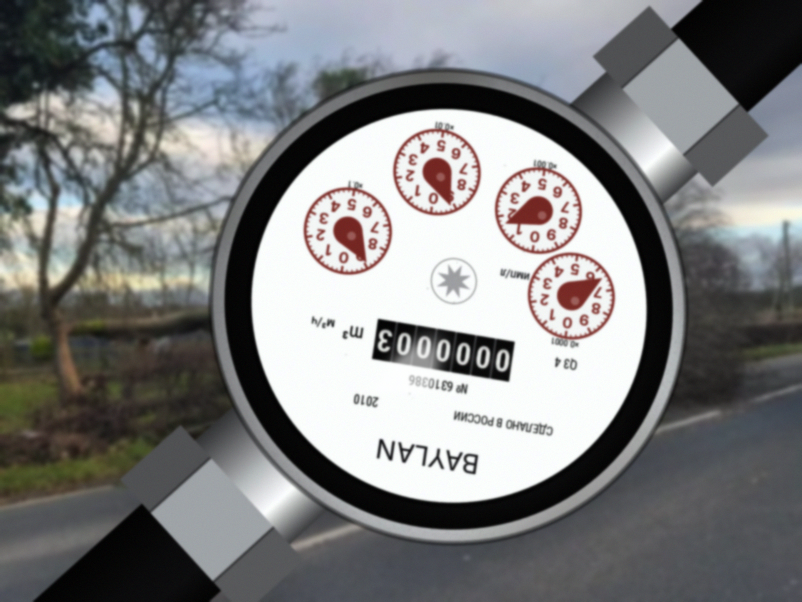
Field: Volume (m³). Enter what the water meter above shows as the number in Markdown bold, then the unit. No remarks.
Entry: **3.8916** m³
